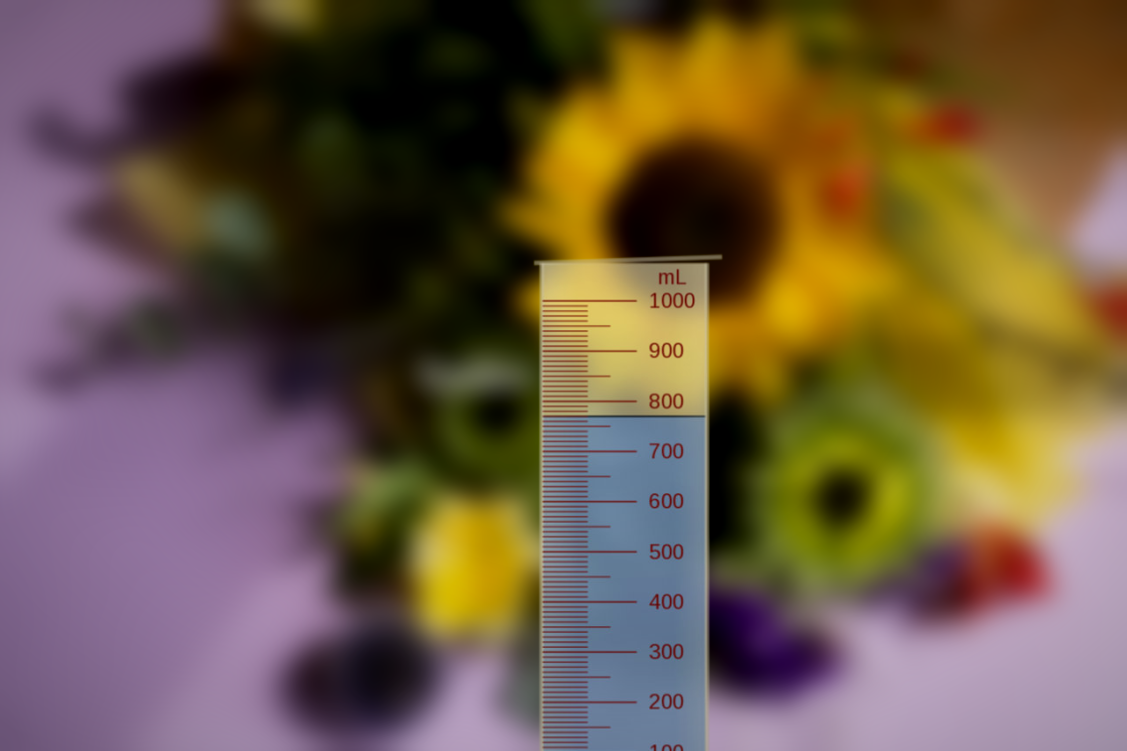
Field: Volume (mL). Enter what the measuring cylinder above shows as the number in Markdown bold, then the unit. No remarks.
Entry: **770** mL
